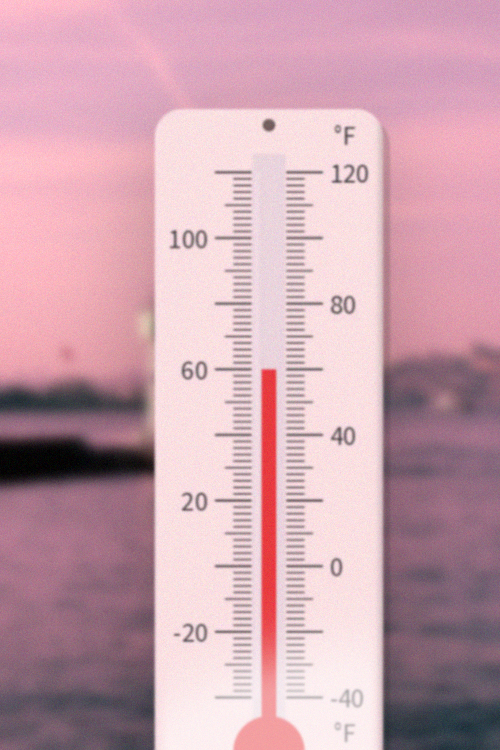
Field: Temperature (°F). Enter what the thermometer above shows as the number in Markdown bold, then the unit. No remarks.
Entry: **60** °F
